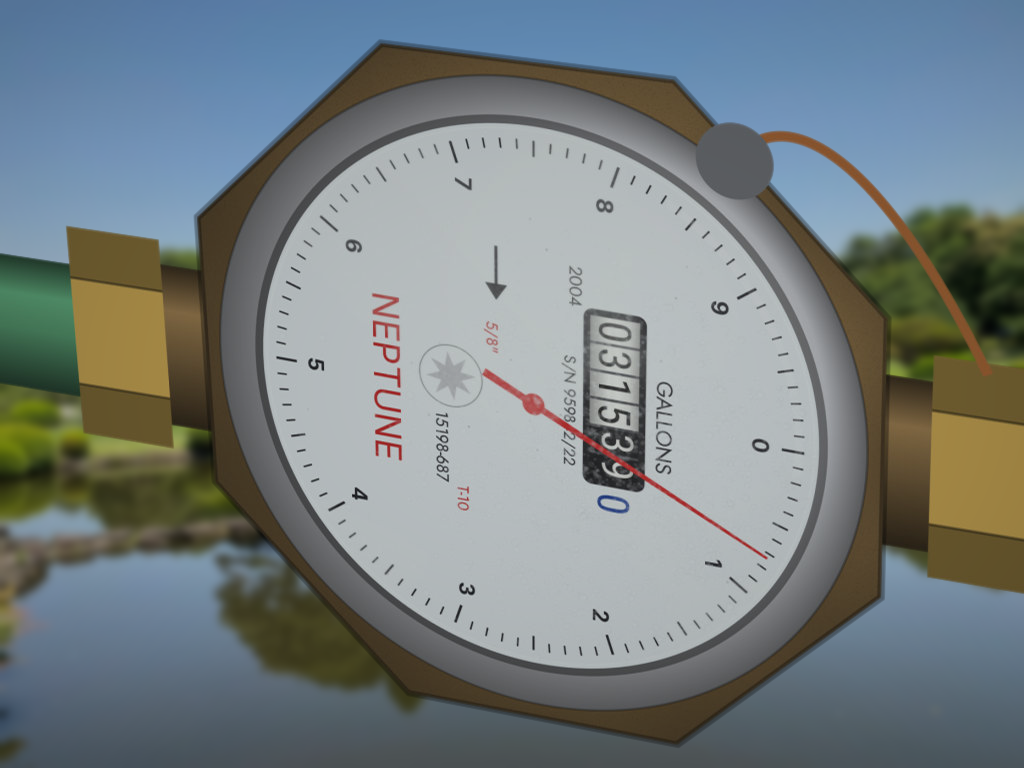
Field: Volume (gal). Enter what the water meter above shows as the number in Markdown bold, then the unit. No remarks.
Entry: **315390.7** gal
